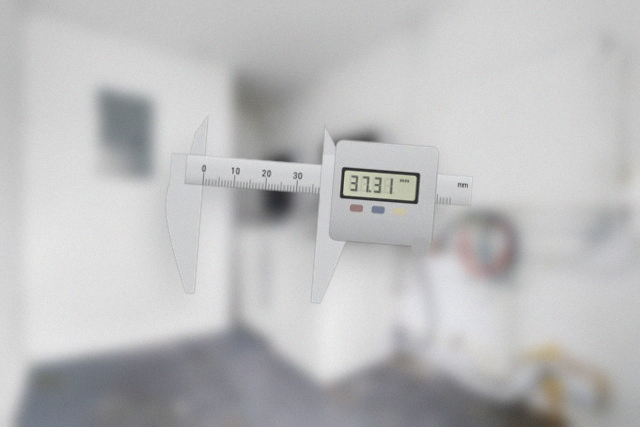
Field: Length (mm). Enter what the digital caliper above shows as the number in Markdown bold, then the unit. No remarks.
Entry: **37.31** mm
